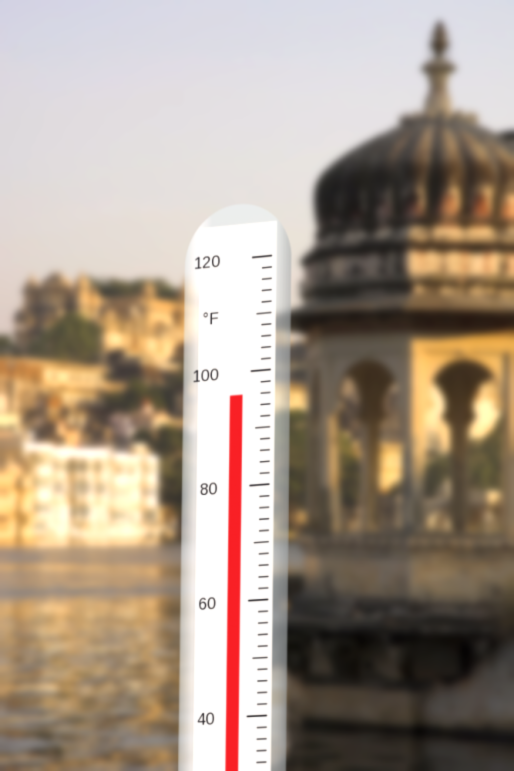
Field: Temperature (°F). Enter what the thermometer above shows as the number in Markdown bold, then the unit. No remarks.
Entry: **96** °F
